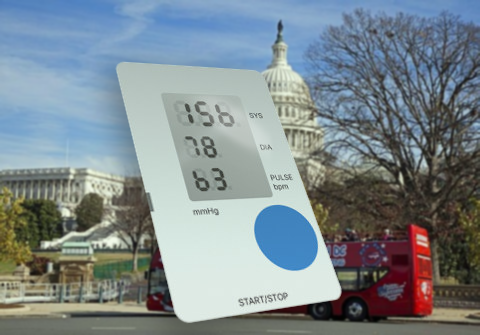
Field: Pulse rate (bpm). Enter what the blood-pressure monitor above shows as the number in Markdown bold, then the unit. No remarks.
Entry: **63** bpm
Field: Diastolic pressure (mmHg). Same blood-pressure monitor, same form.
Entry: **78** mmHg
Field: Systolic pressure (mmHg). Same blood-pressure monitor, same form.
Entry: **156** mmHg
